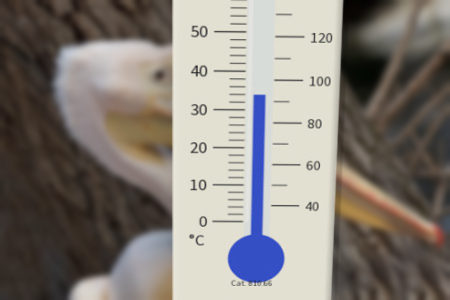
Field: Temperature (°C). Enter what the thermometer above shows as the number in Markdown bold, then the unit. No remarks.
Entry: **34** °C
